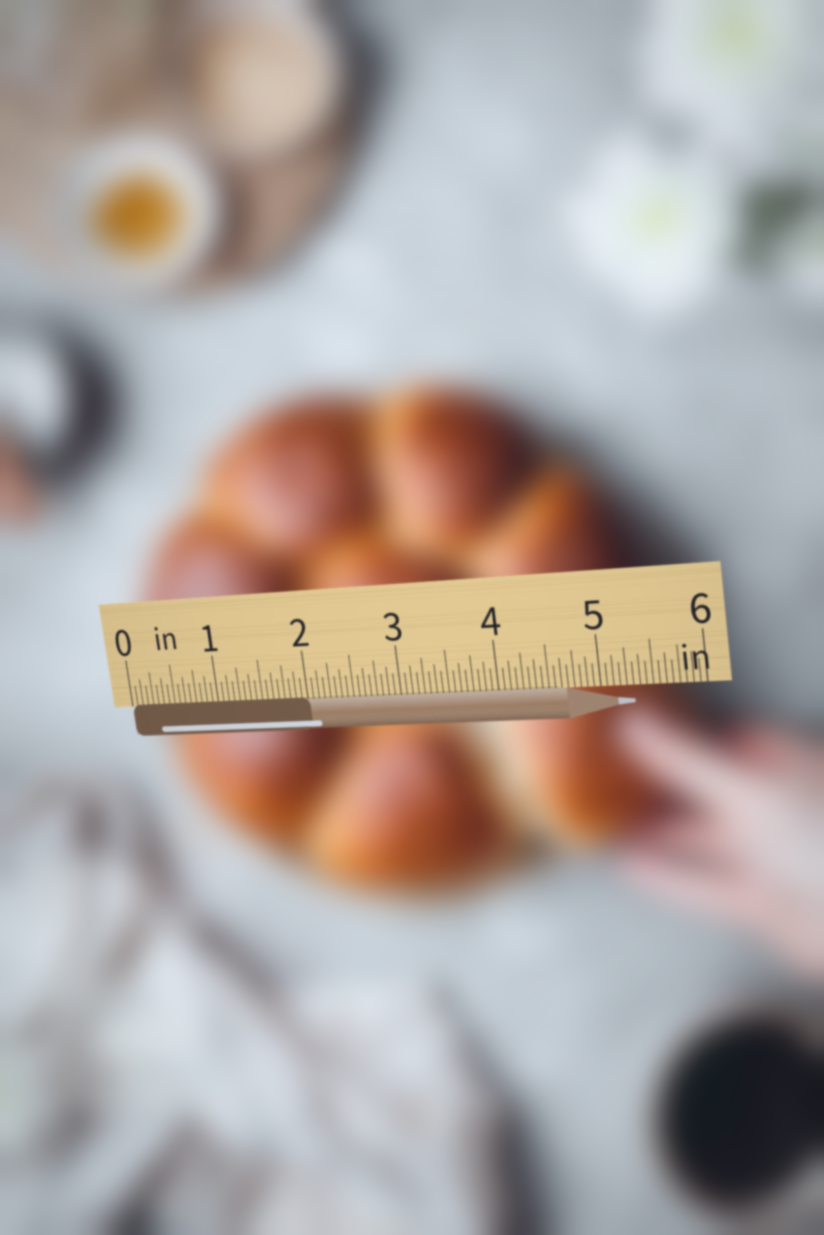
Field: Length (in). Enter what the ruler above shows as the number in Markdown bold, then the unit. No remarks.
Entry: **5.3125** in
